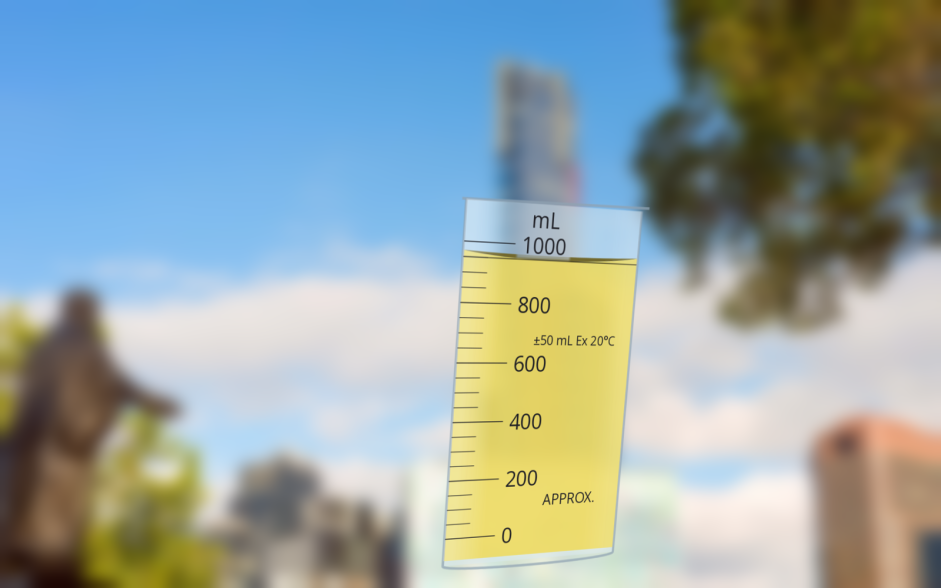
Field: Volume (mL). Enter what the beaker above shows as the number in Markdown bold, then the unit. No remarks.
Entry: **950** mL
